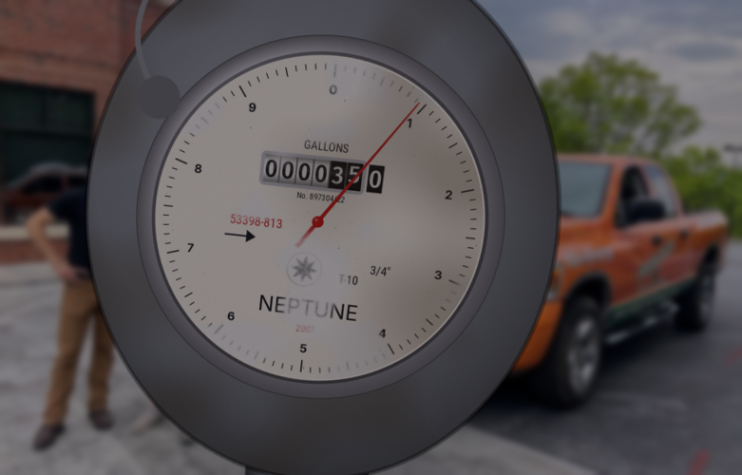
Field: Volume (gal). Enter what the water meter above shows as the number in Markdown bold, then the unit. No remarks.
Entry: **350.9** gal
